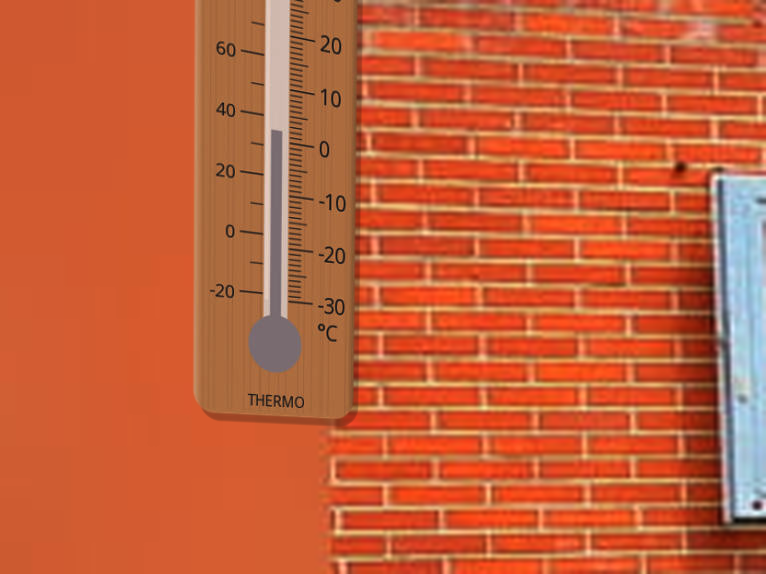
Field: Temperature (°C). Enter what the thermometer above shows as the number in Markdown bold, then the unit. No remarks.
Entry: **2** °C
